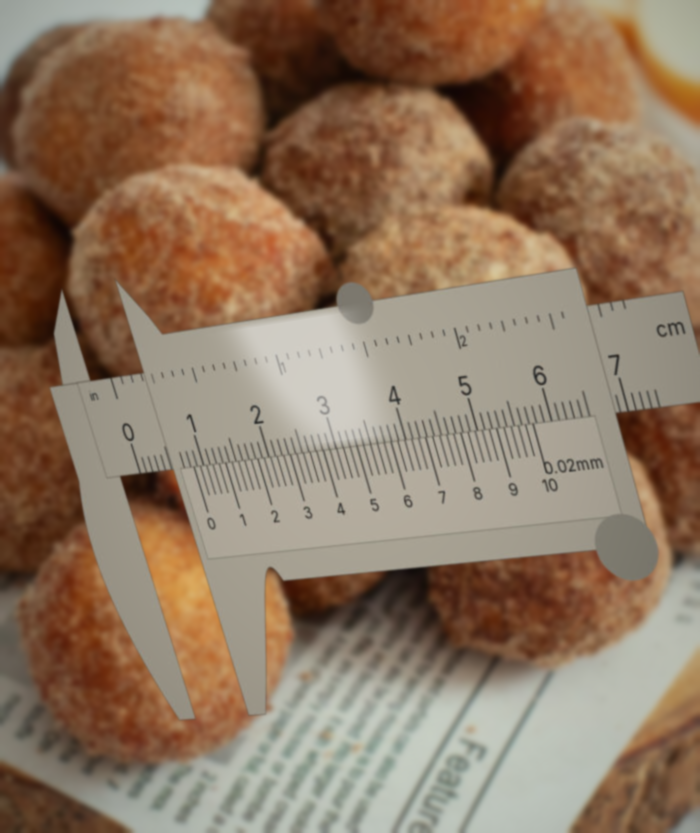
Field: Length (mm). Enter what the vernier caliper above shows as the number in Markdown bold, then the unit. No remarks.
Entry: **8.5** mm
